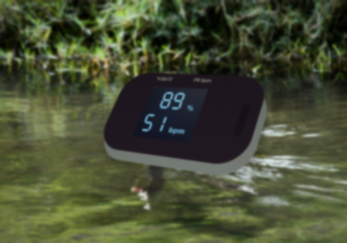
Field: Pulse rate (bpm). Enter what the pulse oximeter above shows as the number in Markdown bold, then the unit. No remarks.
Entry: **51** bpm
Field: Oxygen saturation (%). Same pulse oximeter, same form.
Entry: **89** %
